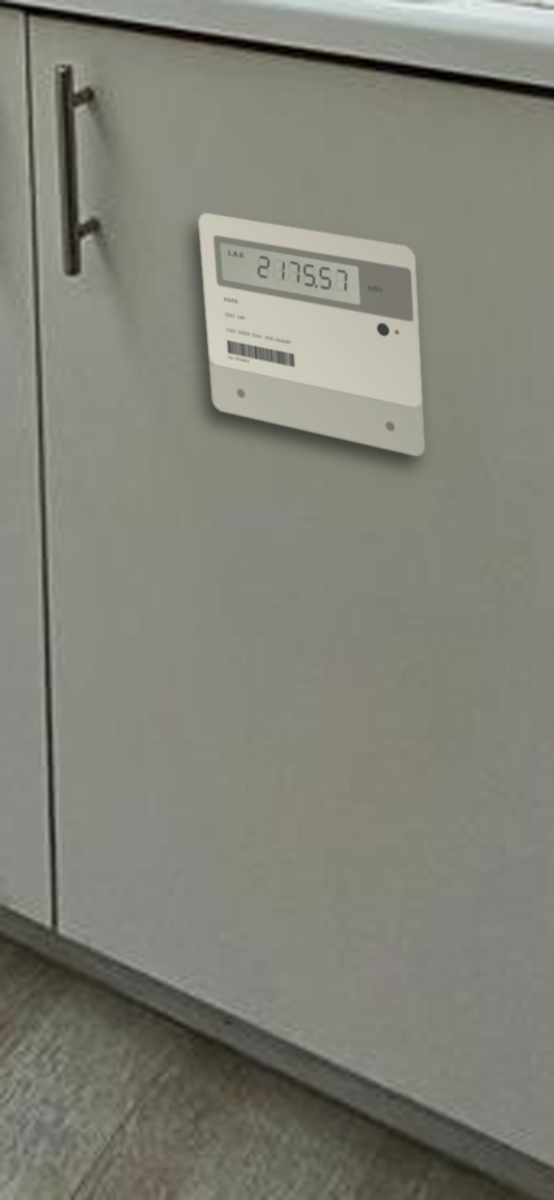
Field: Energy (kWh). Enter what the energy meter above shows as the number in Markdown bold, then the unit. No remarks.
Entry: **2175.57** kWh
